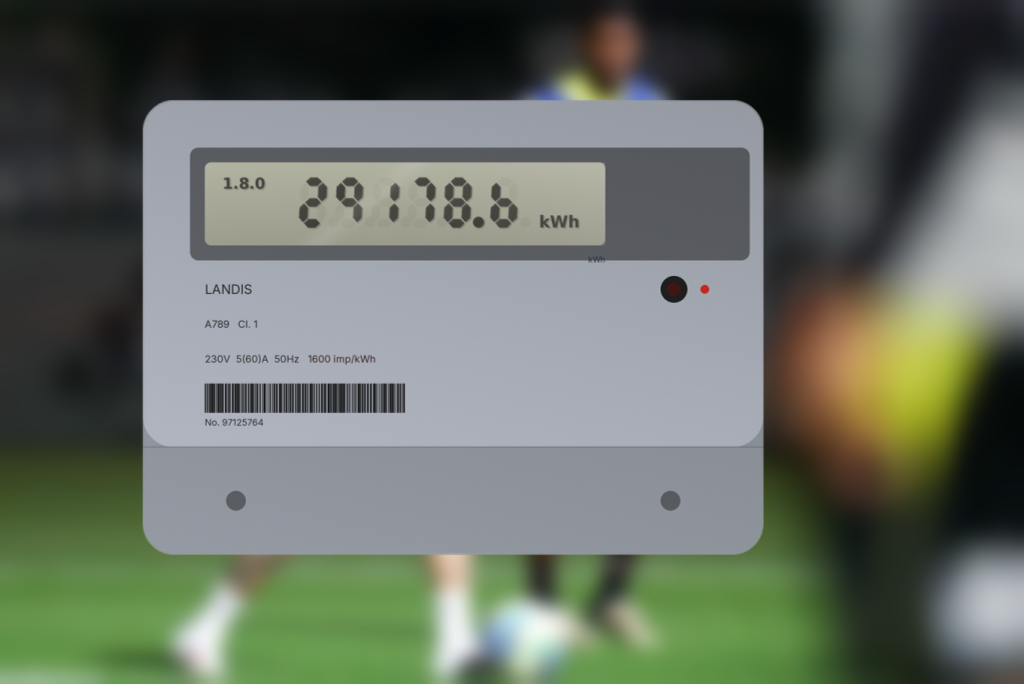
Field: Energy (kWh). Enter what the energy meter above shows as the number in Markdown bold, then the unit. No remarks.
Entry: **29178.6** kWh
